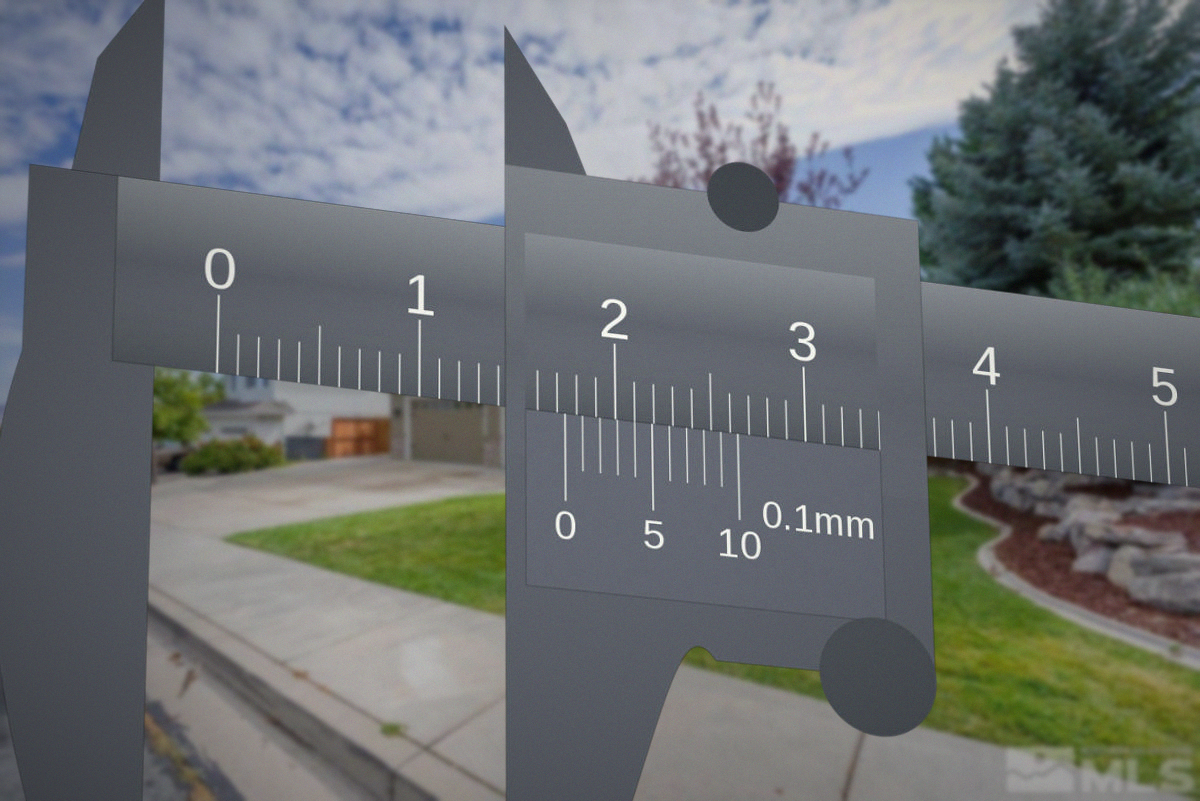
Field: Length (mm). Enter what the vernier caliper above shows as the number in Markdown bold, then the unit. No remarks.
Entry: **17.4** mm
